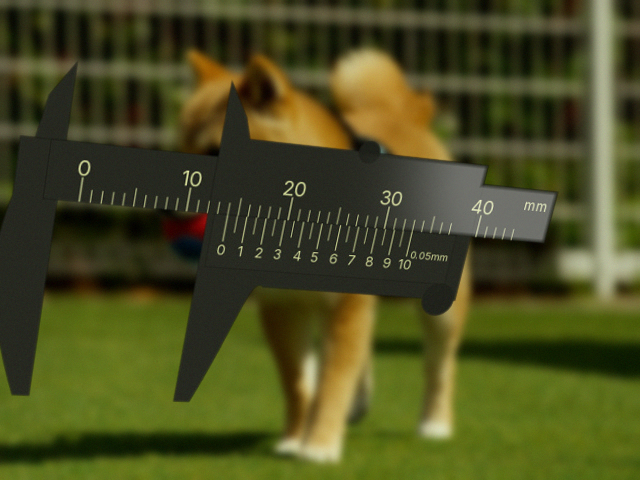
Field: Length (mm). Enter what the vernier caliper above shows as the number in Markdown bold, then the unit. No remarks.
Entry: **14.0** mm
